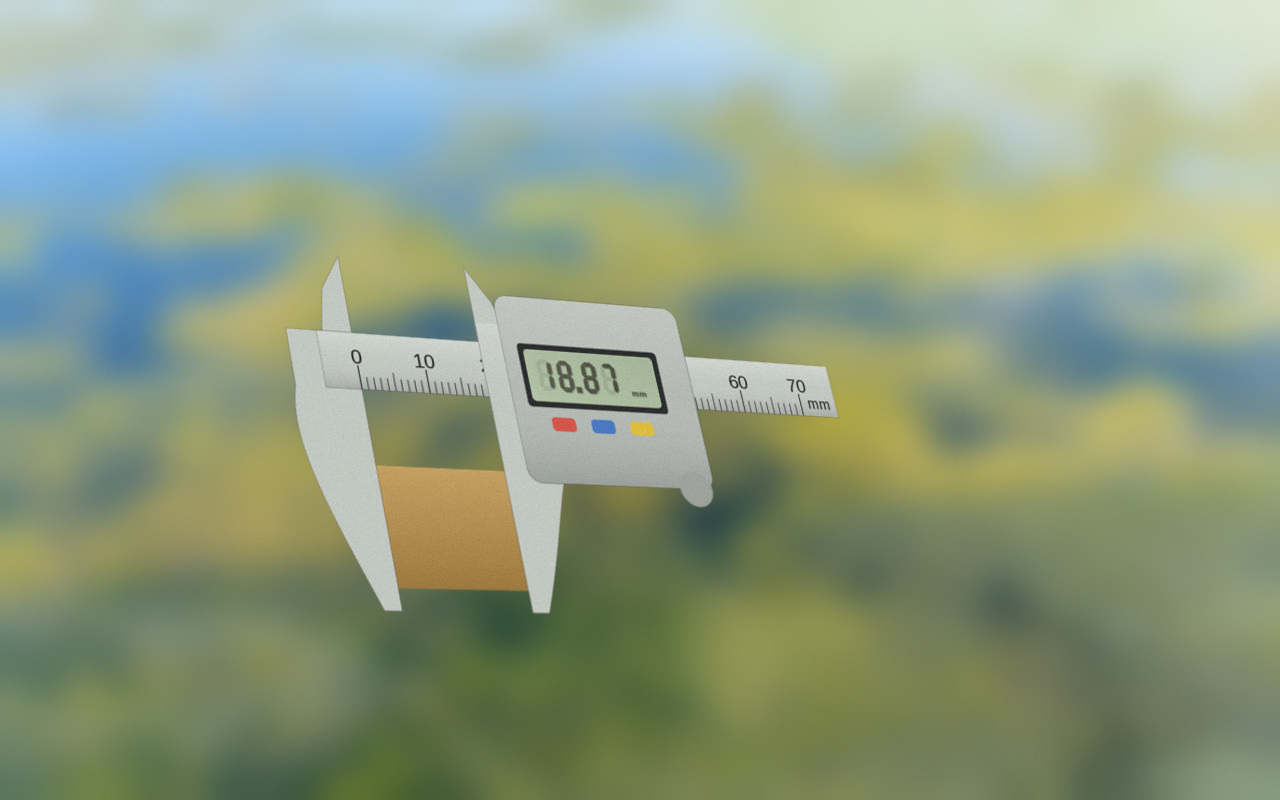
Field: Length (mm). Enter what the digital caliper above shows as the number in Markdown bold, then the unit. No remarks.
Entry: **18.87** mm
